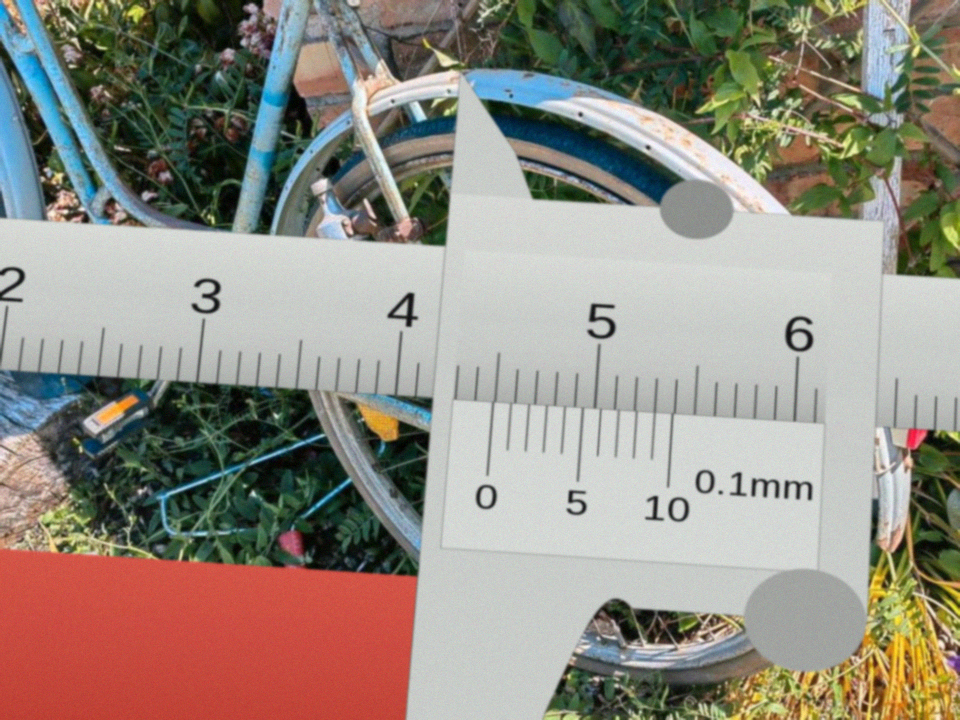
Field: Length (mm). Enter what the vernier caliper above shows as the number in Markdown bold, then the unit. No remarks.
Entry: **44.9** mm
